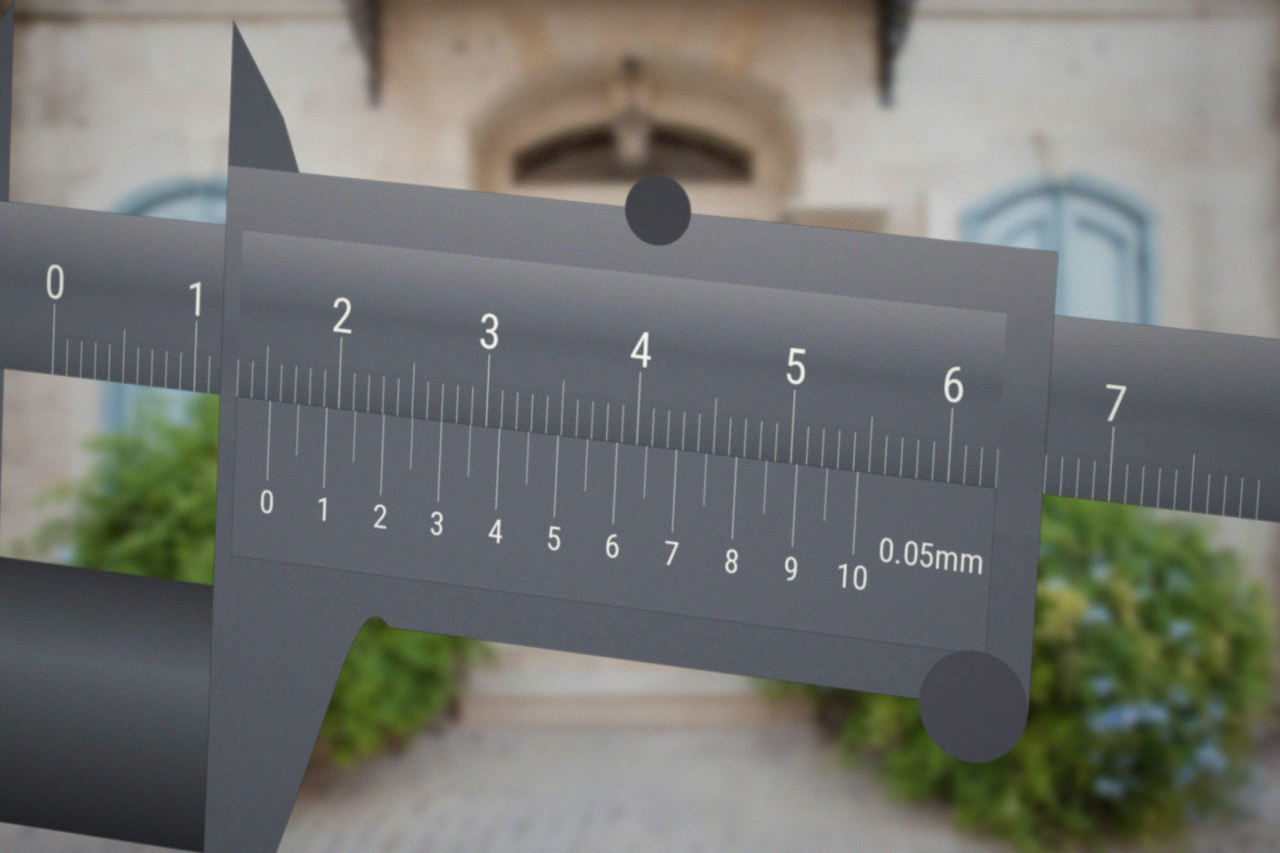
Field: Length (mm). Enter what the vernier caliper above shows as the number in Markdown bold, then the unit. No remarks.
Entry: **15.3** mm
